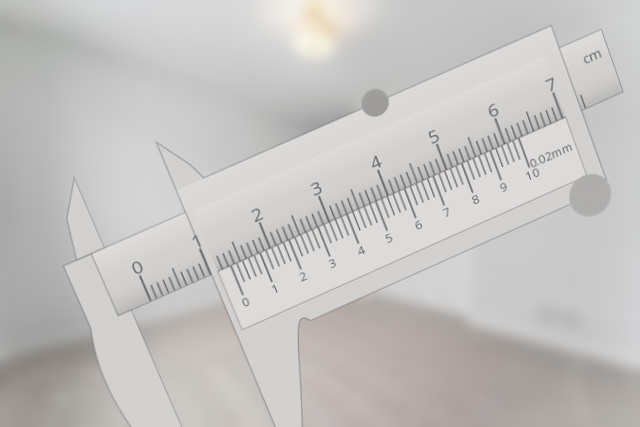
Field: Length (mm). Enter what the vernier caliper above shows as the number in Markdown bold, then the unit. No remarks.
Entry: **13.4** mm
